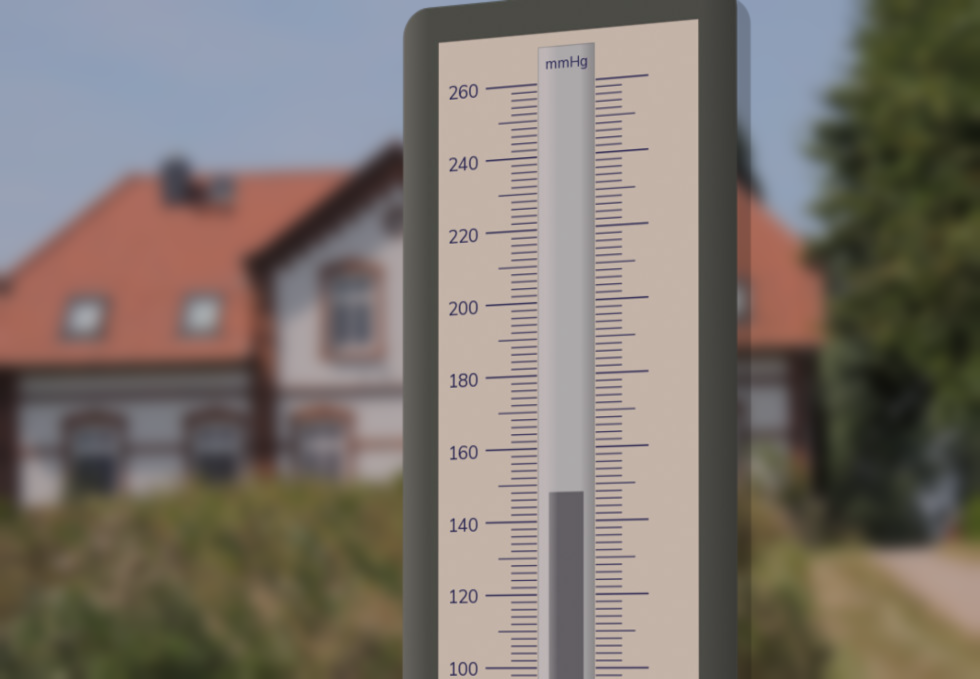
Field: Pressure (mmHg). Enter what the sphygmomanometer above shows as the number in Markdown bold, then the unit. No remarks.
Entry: **148** mmHg
